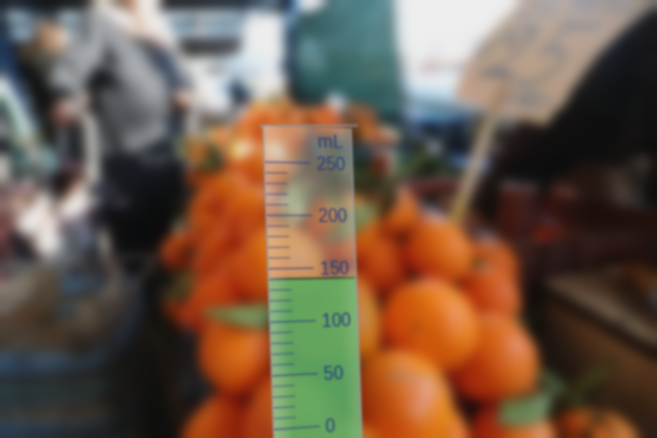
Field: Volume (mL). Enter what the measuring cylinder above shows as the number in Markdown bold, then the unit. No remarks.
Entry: **140** mL
